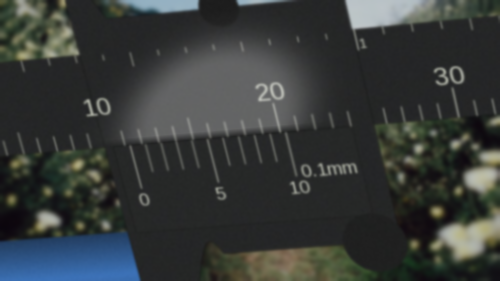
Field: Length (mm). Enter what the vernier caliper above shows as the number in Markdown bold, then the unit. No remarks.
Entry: **11.3** mm
